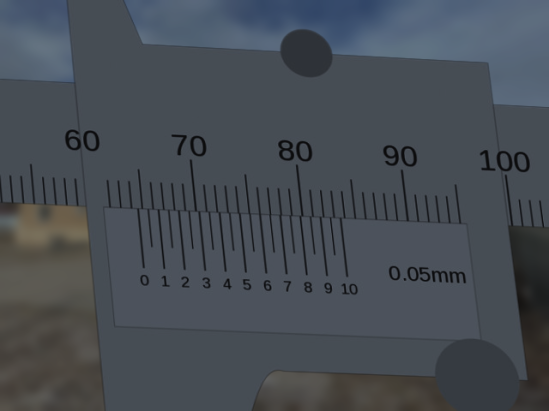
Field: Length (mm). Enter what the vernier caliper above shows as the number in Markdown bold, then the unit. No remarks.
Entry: **64.6** mm
